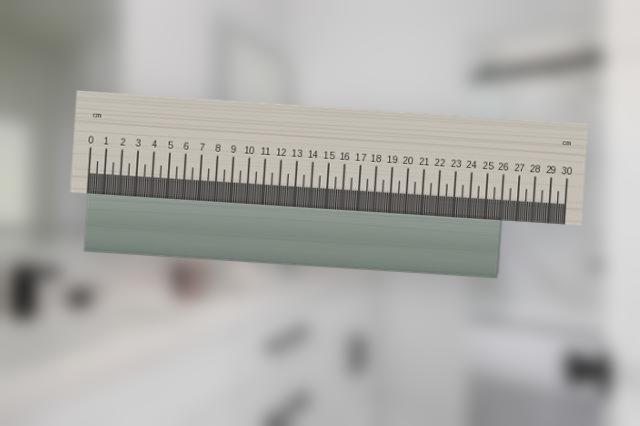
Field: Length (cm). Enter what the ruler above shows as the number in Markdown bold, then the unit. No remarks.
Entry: **26** cm
